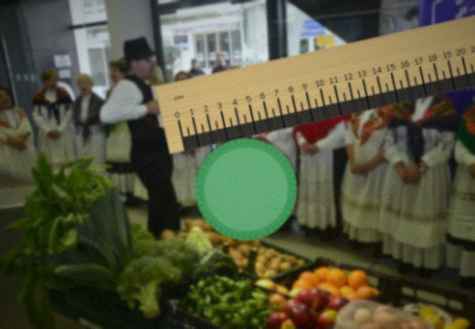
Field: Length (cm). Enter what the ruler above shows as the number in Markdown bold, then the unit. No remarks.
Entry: **7** cm
